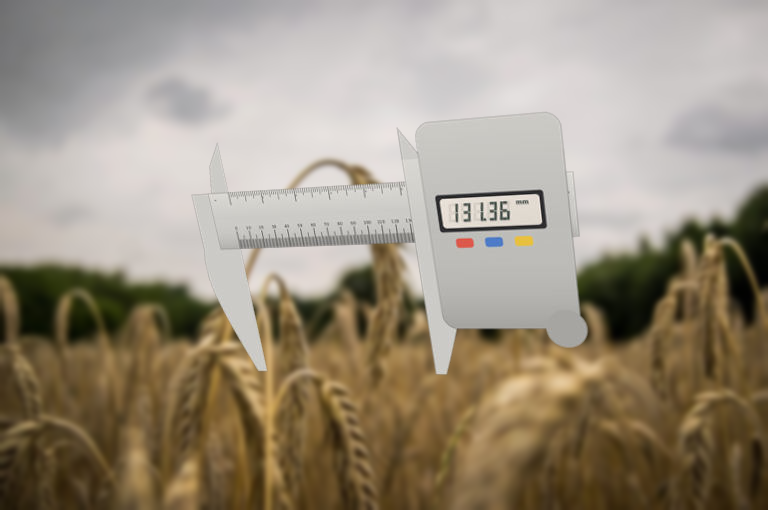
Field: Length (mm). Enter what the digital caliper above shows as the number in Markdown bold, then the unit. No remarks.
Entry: **131.36** mm
